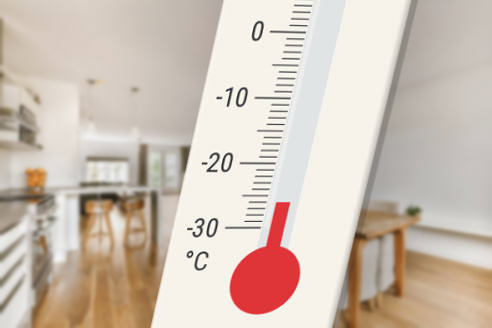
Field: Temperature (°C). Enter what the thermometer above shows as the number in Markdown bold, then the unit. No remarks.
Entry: **-26** °C
